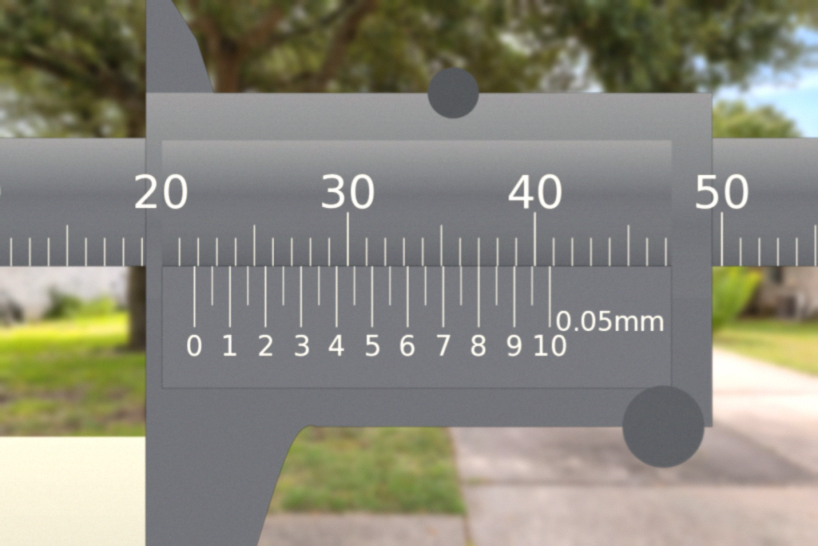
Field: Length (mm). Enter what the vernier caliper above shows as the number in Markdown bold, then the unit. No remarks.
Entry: **21.8** mm
